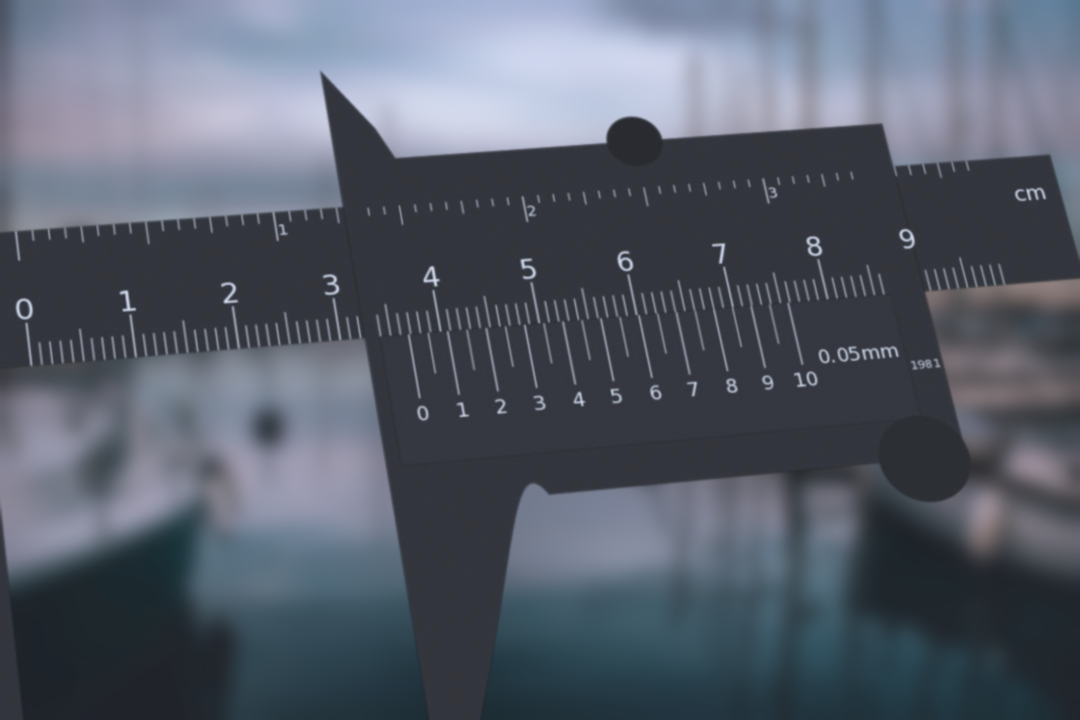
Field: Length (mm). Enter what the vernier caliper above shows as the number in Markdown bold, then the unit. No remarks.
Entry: **36.8** mm
